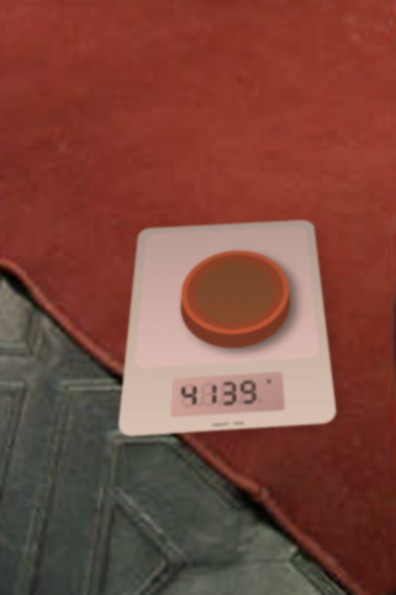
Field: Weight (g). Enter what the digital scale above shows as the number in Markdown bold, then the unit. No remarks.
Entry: **4139** g
